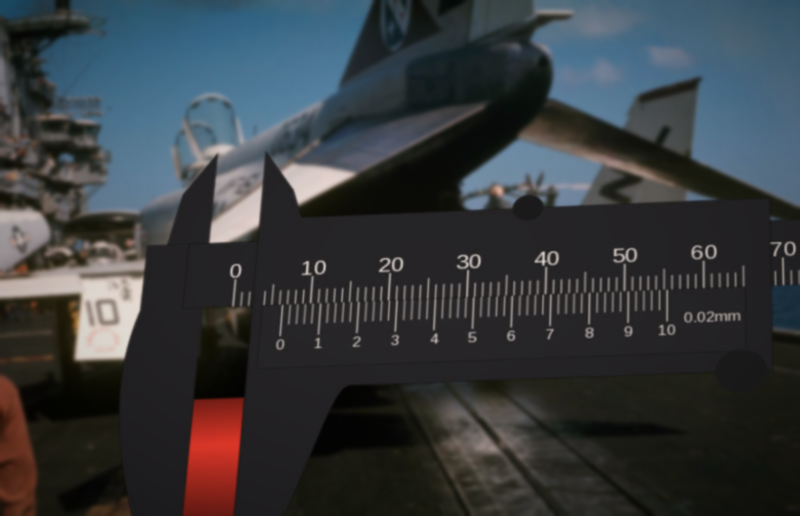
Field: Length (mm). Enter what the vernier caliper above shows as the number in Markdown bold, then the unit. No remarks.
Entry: **6.4** mm
